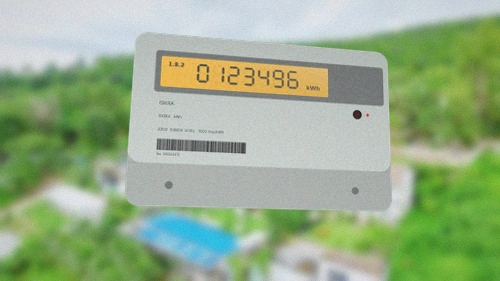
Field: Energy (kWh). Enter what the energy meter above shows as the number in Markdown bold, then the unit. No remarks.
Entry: **123496** kWh
